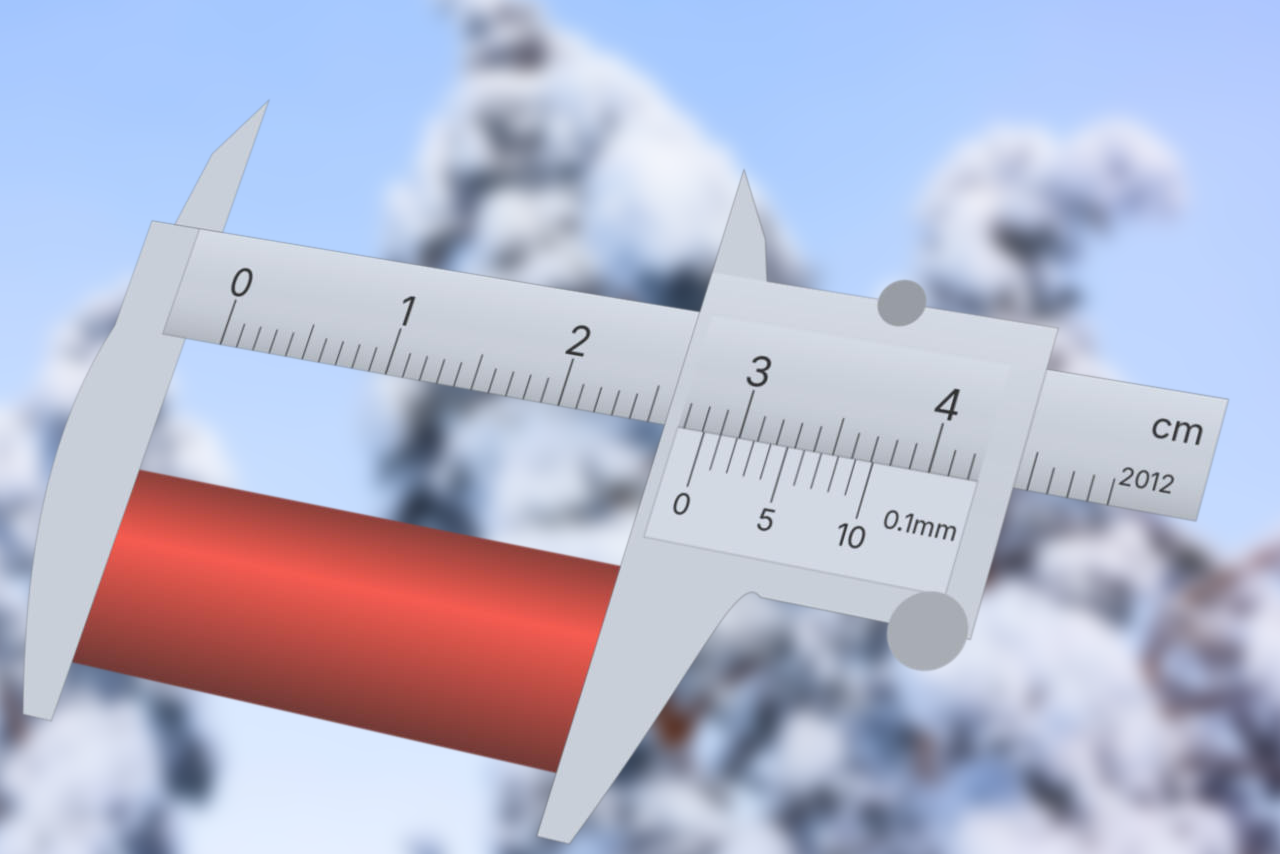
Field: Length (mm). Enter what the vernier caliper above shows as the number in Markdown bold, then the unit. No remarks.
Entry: **28.1** mm
